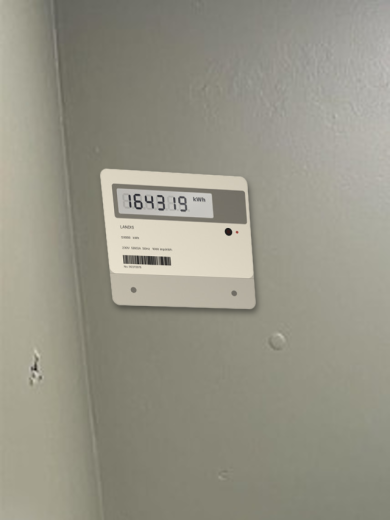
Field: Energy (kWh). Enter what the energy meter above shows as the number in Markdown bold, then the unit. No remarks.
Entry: **164319** kWh
